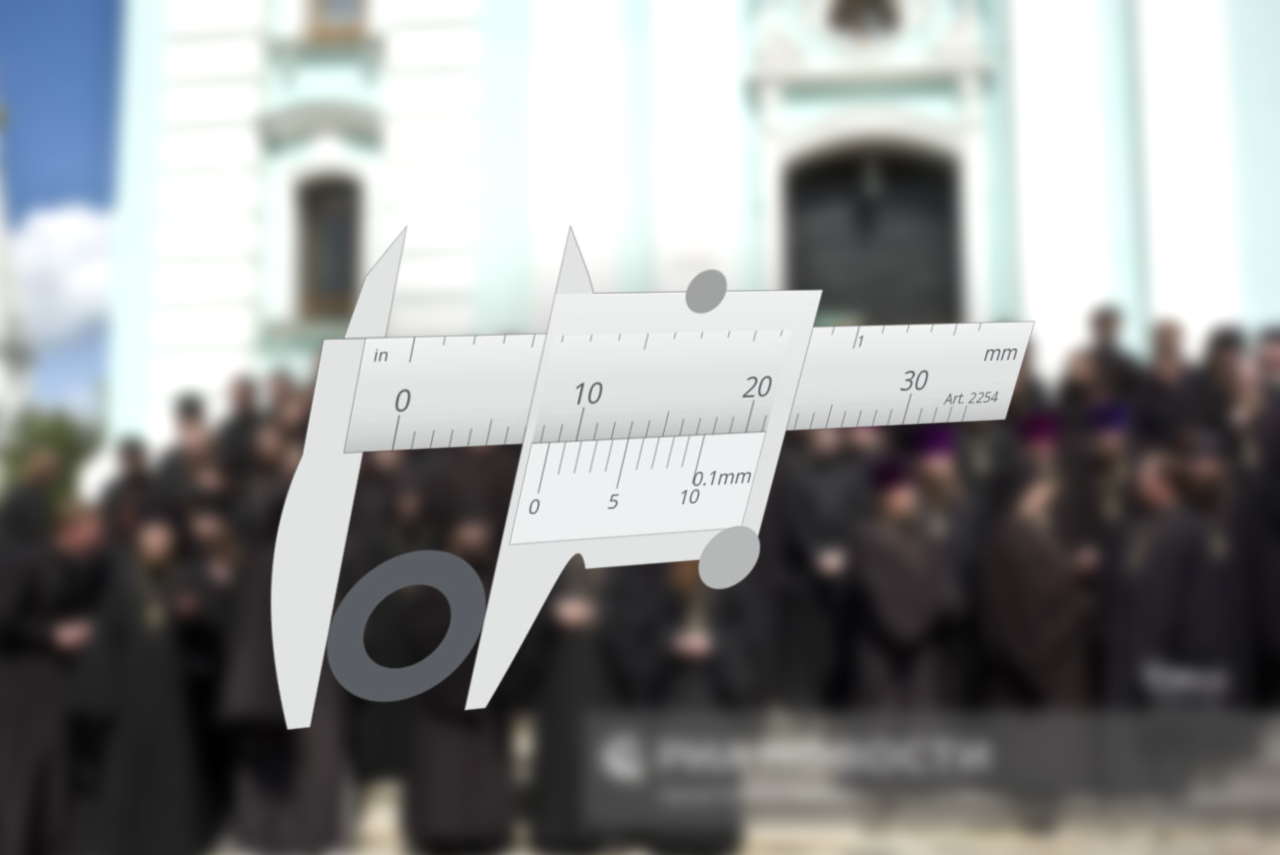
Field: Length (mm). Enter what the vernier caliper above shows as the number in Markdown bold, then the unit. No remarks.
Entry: **8.5** mm
